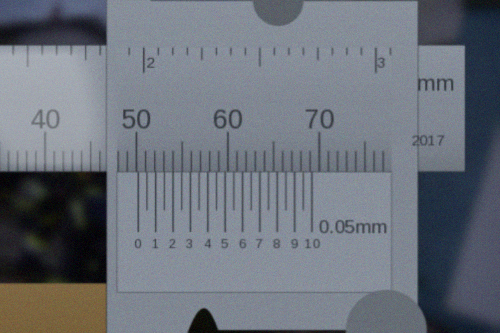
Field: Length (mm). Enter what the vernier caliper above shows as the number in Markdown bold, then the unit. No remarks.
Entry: **50.2** mm
